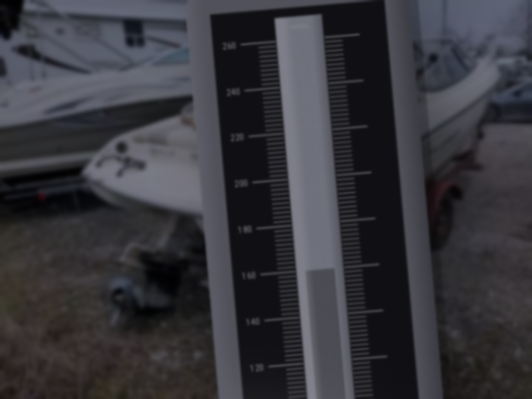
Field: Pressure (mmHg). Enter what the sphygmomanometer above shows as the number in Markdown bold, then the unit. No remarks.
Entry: **160** mmHg
